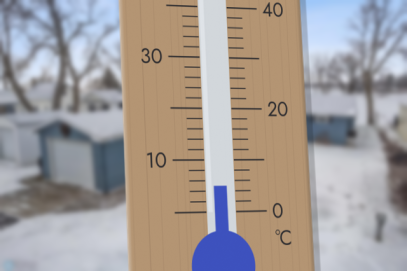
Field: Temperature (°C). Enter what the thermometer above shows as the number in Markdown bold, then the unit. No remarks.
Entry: **5** °C
